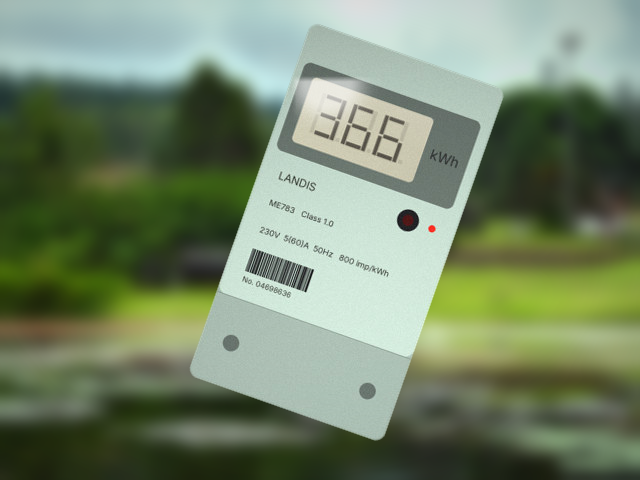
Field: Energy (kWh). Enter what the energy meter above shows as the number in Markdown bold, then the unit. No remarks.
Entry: **366** kWh
